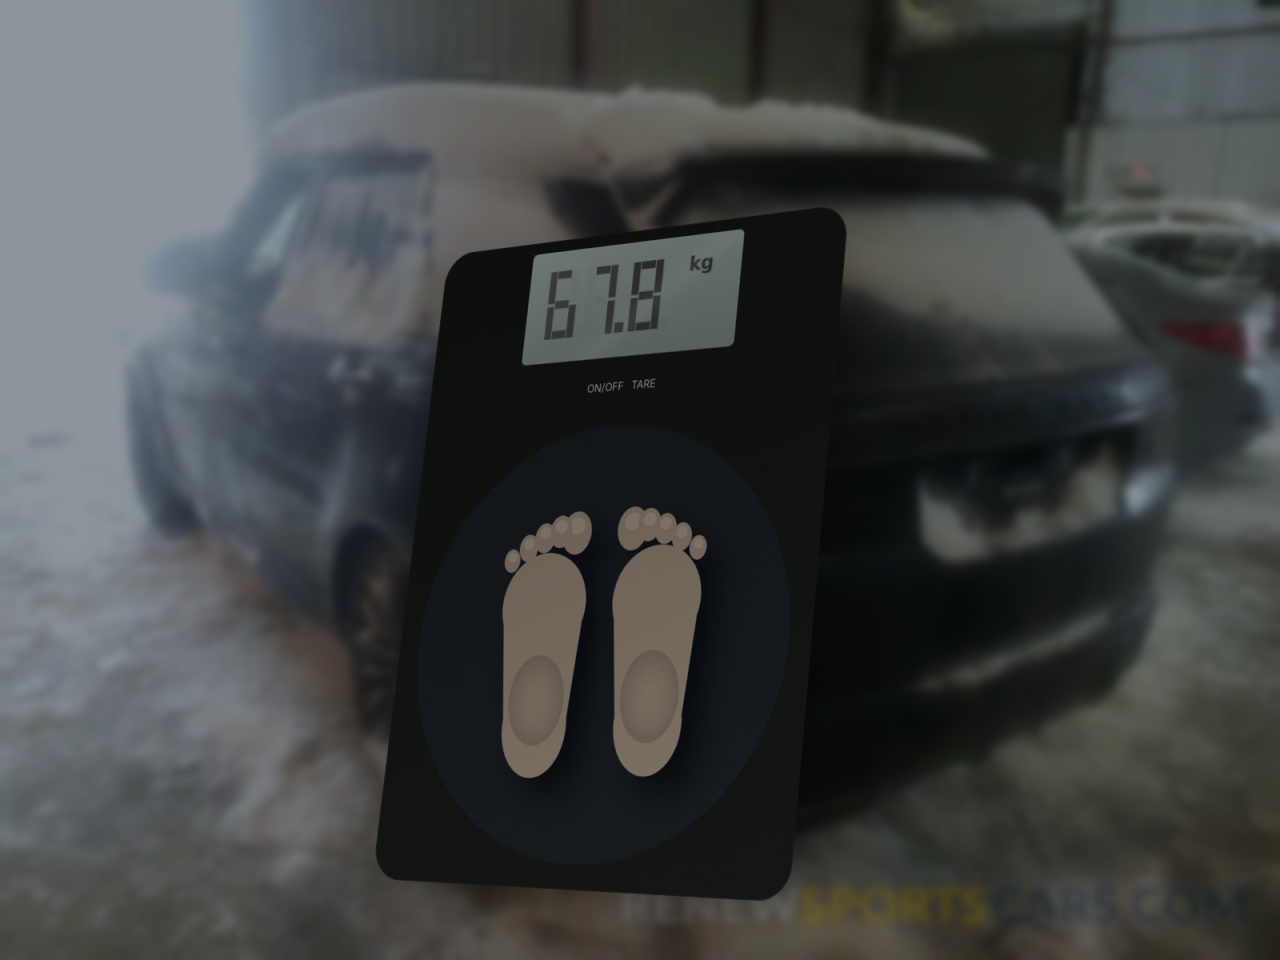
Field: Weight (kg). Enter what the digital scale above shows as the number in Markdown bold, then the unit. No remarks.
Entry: **67.8** kg
